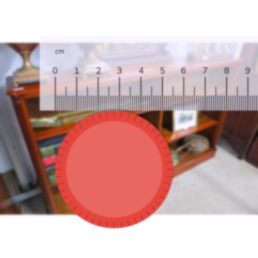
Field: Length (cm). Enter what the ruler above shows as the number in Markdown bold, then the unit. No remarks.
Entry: **5.5** cm
